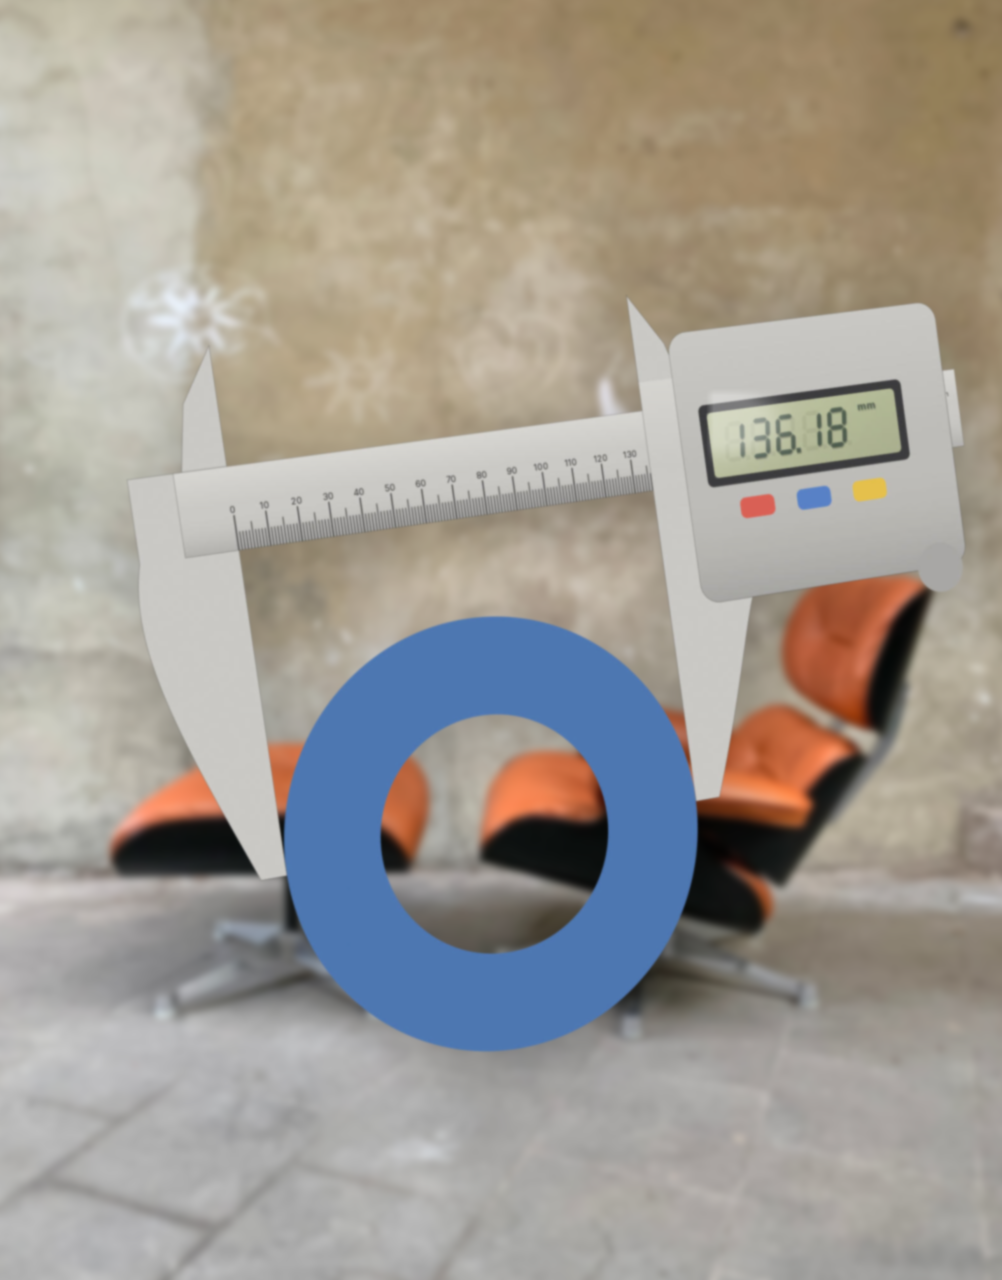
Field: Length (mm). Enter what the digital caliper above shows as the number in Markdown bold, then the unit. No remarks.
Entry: **136.18** mm
